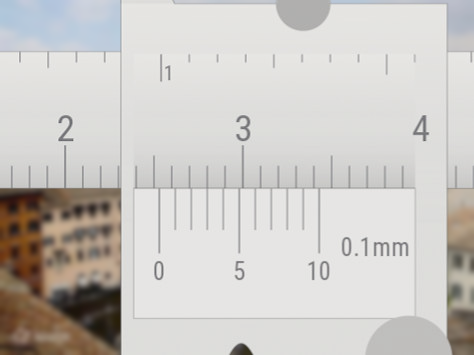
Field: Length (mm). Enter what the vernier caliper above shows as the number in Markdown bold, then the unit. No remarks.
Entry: **25.3** mm
